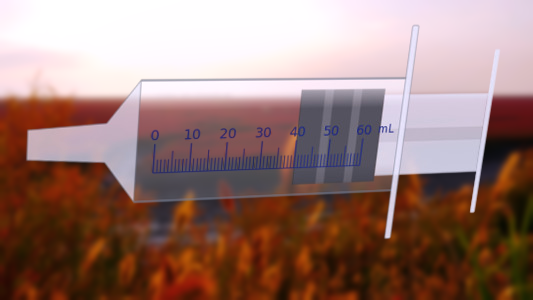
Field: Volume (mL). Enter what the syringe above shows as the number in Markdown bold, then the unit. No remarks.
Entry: **40** mL
